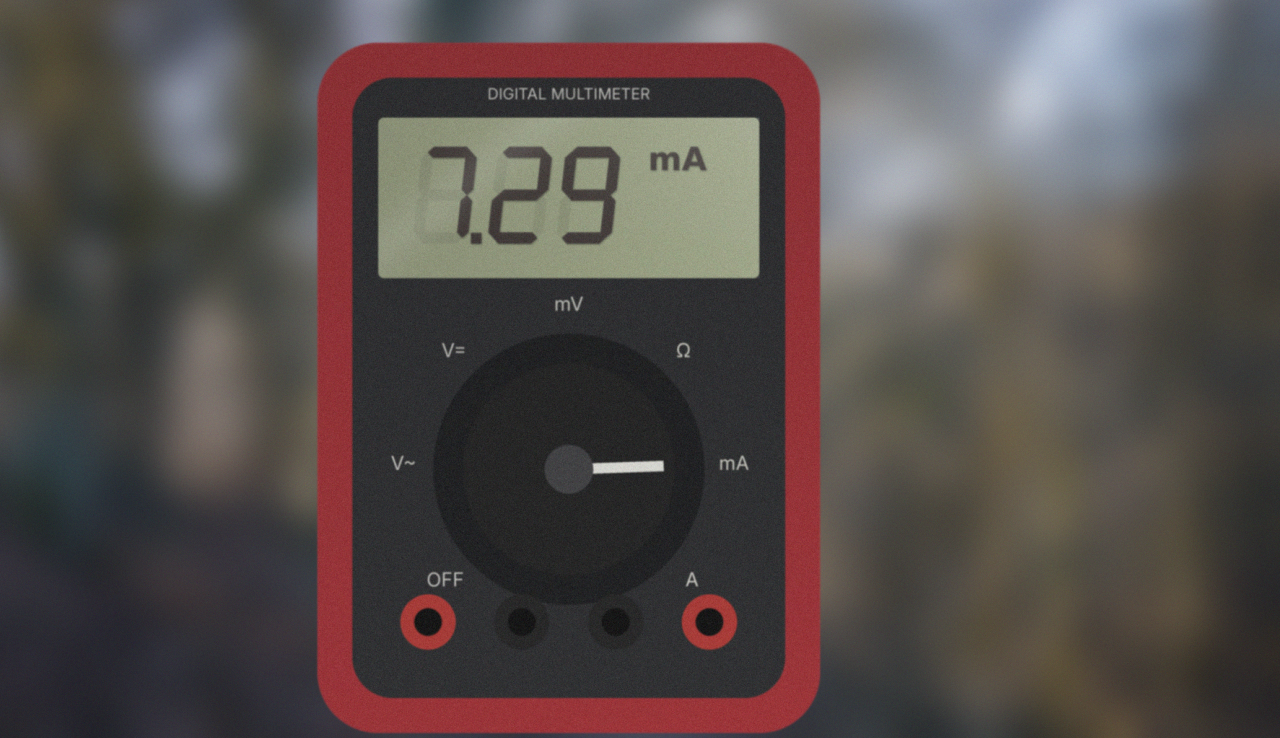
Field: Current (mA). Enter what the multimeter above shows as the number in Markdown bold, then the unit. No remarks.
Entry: **7.29** mA
